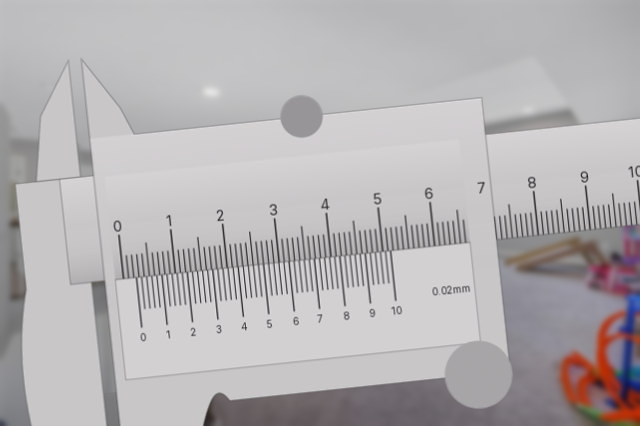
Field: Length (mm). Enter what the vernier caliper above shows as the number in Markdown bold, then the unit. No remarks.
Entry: **2.5** mm
